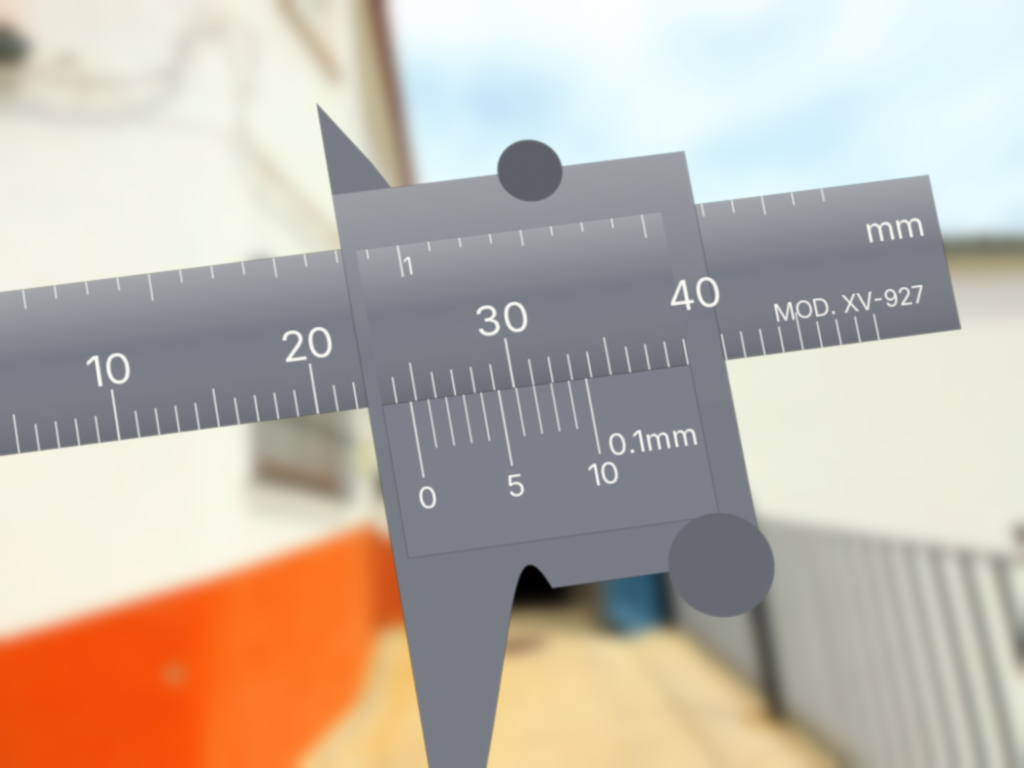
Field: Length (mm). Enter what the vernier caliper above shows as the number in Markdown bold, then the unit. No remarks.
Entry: **24.7** mm
